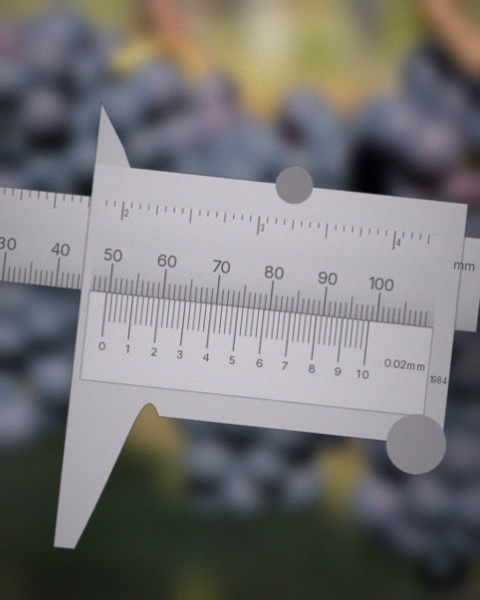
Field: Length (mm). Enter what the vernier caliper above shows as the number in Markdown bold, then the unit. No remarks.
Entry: **49.5** mm
